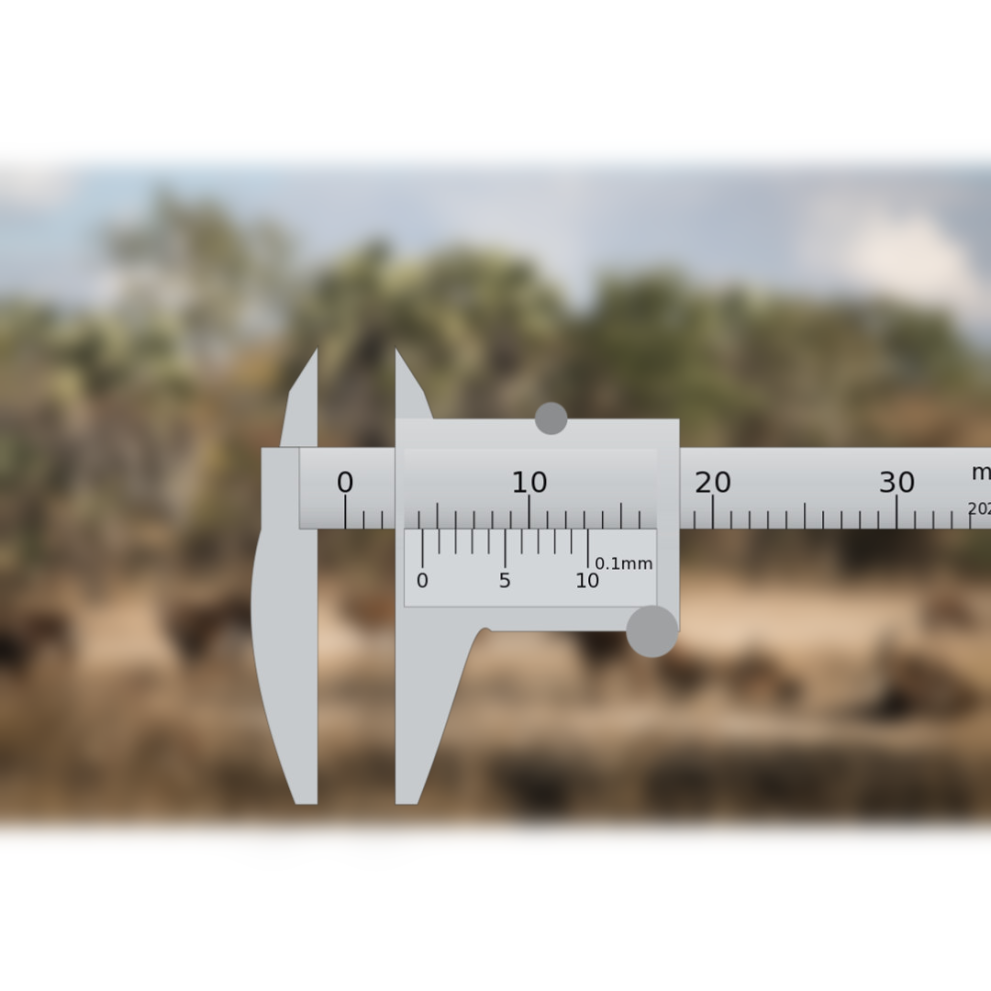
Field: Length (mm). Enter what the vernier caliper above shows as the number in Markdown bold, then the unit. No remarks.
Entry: **4.2** mm
